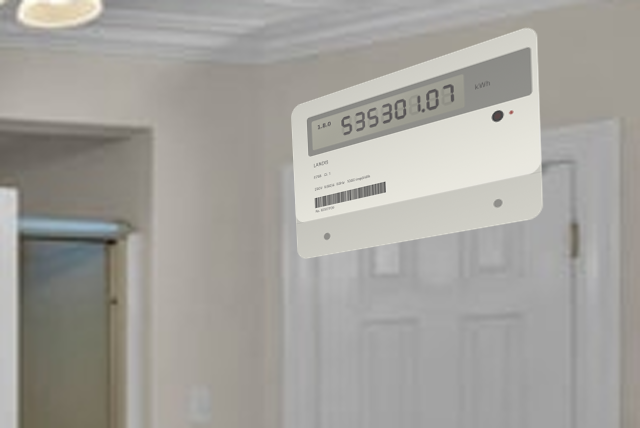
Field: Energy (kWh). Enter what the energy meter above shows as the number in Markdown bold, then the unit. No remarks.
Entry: **535301.07** kWh
